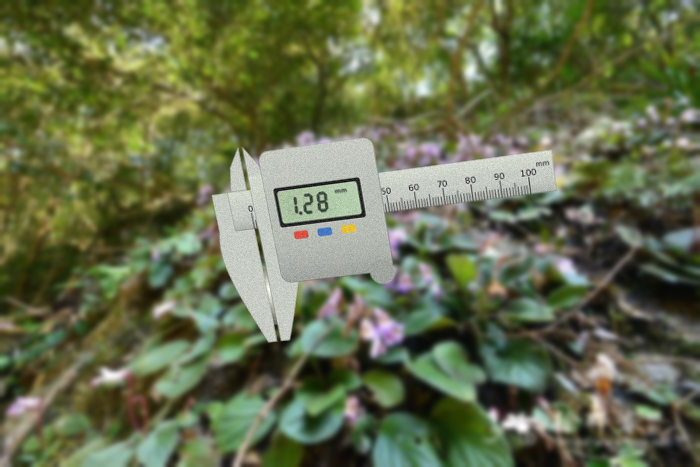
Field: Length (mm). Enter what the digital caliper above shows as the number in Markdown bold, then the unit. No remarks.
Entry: **1.28** mm
